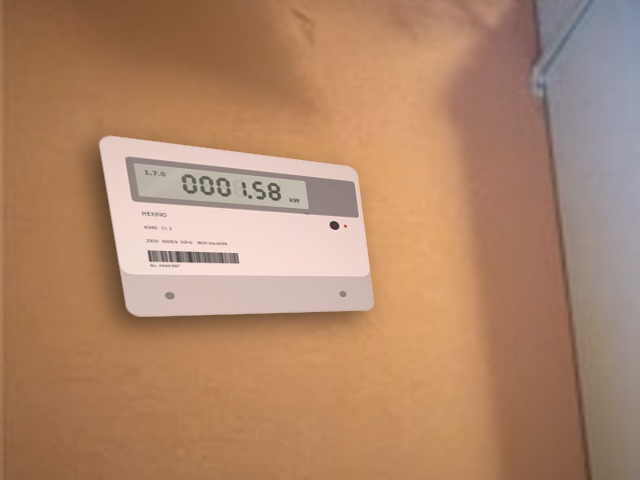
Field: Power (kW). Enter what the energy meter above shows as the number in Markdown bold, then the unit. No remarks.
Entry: **1.58** kW
